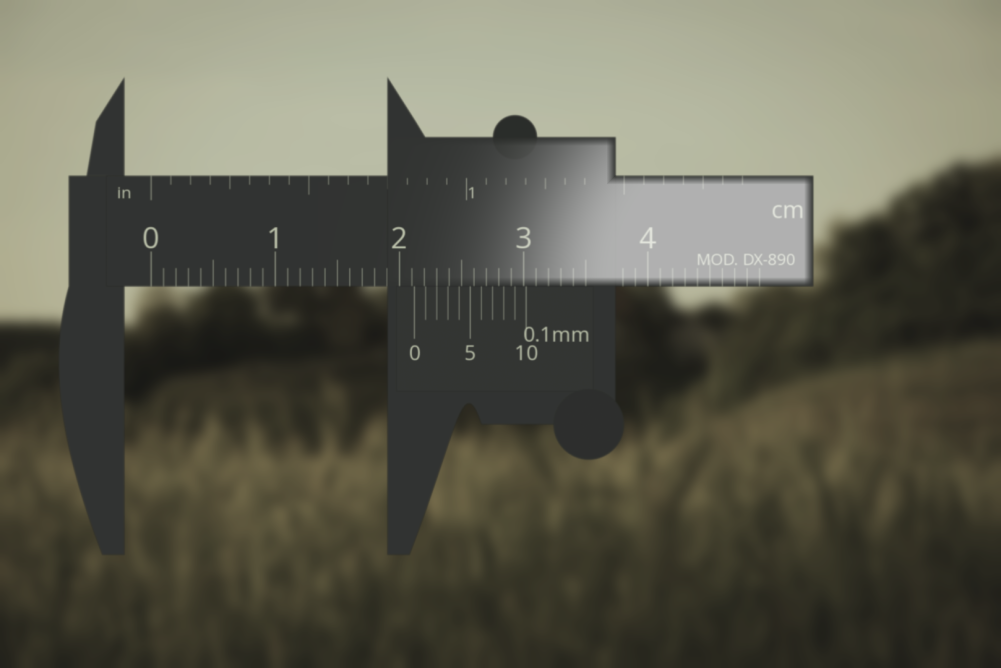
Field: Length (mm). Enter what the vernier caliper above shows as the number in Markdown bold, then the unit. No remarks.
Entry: **21.2** mm
